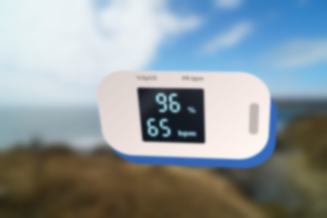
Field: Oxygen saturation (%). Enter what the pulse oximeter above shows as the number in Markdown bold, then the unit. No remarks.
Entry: **96** %
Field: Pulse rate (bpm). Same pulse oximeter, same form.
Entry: **65** bpm
